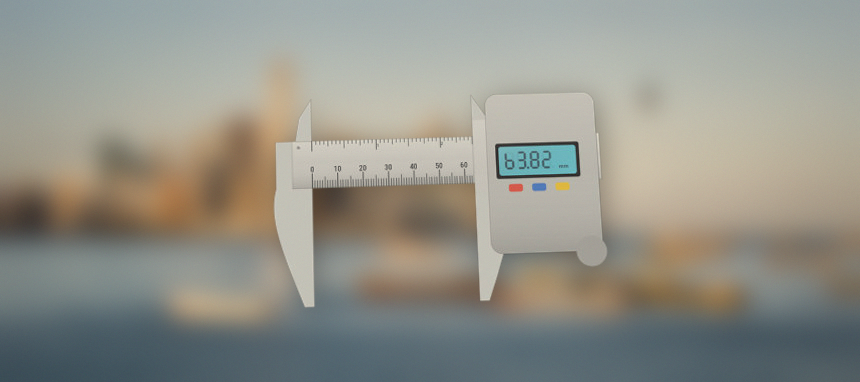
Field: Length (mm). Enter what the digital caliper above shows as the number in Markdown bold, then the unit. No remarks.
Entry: **63.82** mm
